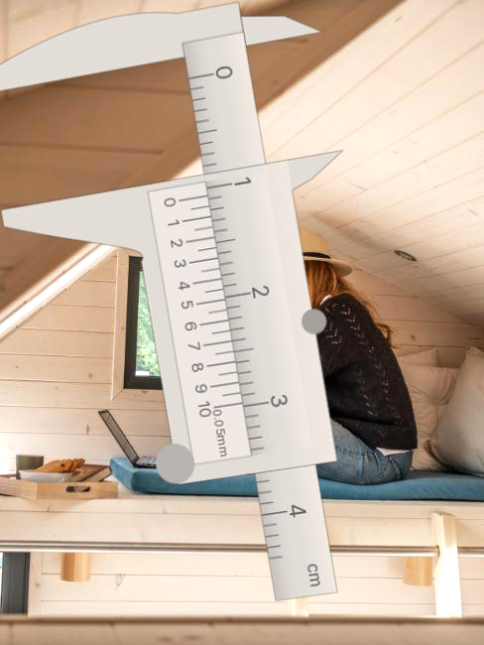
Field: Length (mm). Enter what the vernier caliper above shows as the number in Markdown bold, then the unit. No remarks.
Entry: **10.7** mm
